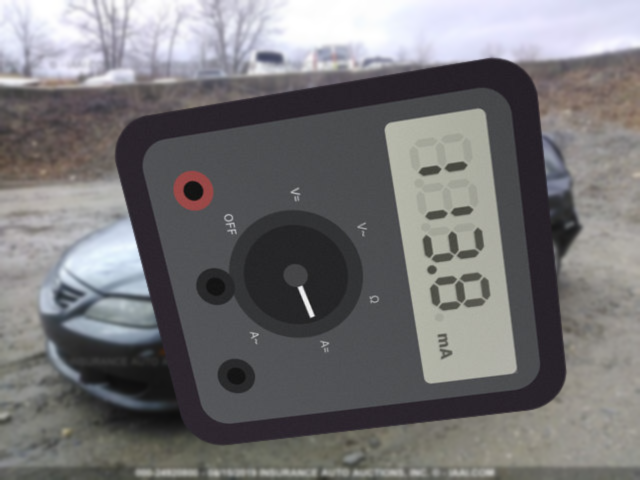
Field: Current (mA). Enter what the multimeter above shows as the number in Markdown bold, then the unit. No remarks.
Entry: **113.8** mA
